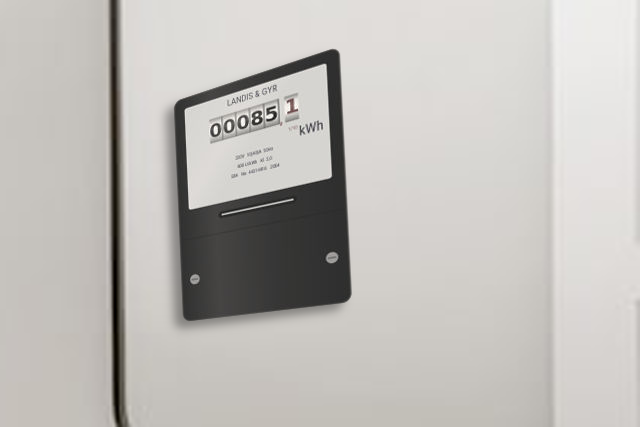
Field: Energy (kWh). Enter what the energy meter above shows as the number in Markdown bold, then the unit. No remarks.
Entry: **85.1** kWh
